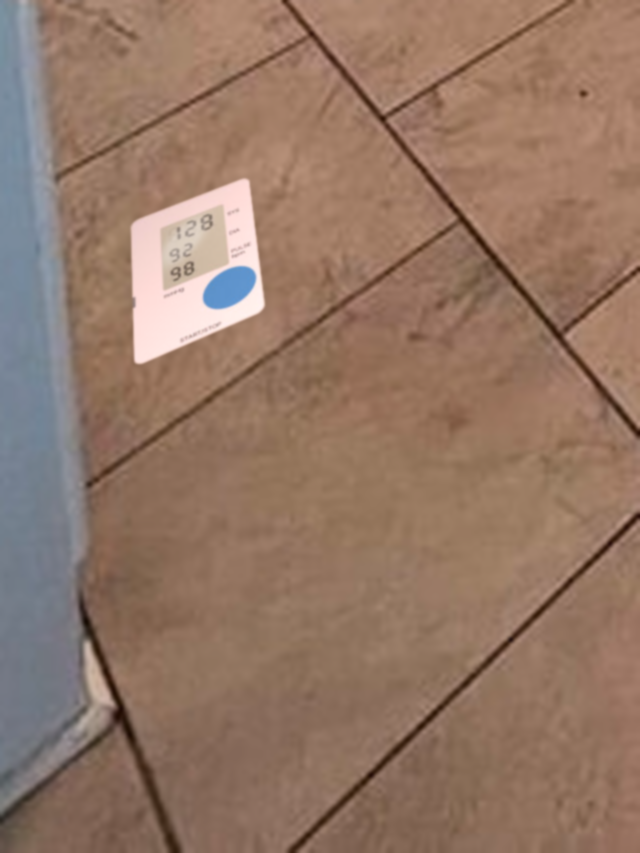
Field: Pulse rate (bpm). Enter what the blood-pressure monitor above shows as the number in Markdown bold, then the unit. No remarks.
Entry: **98** bpm
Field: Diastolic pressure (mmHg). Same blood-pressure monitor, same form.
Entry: **92** mmHg
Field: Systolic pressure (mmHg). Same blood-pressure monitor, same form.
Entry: **128** mmHg
